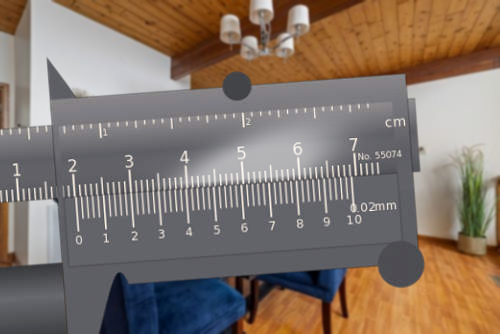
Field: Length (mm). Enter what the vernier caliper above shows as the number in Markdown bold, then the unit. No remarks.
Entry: **20.2** mm
